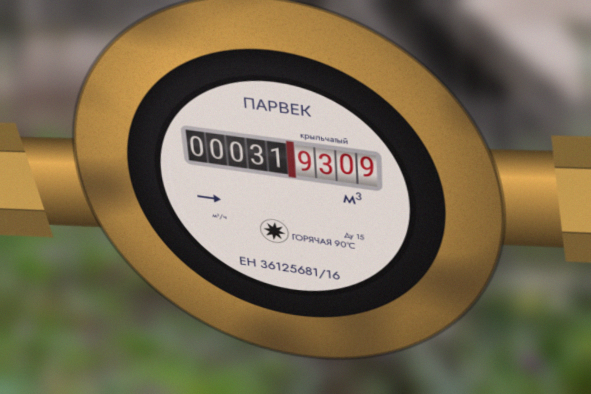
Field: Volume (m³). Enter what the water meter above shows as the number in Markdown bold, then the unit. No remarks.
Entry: **31.9309** m³
